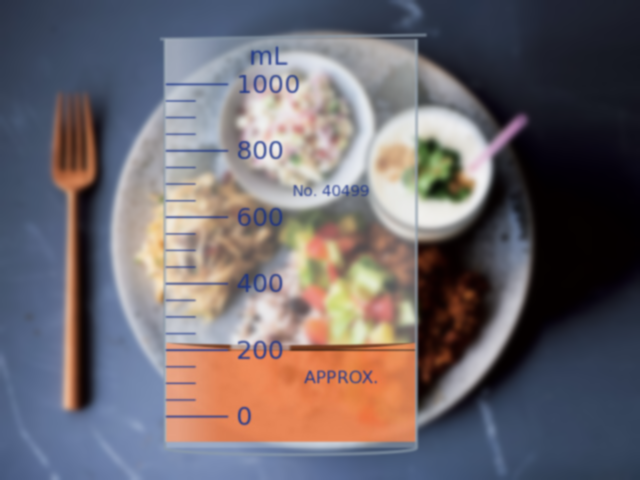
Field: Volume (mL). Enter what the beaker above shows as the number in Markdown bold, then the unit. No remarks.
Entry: **200** mL
